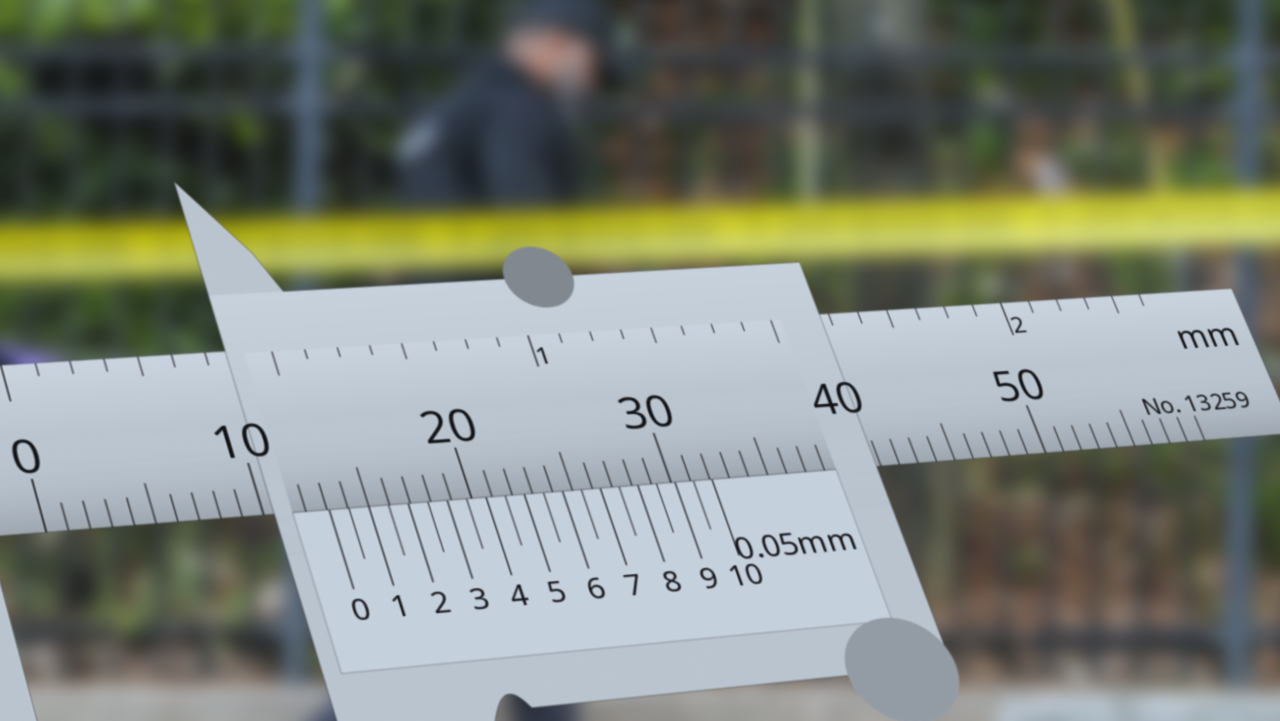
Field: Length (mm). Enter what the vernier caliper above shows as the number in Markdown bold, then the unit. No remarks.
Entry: **13.1** mm
